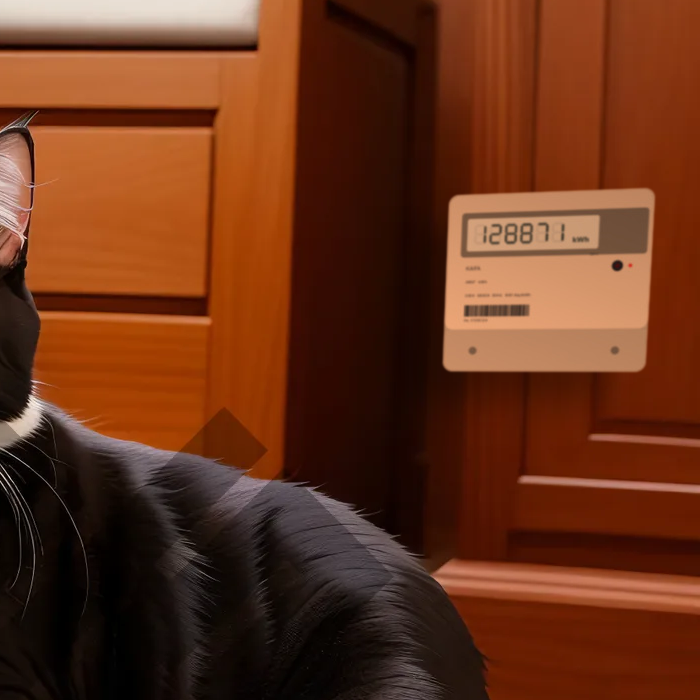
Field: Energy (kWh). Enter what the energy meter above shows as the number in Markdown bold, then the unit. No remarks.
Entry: **128871** kWh
